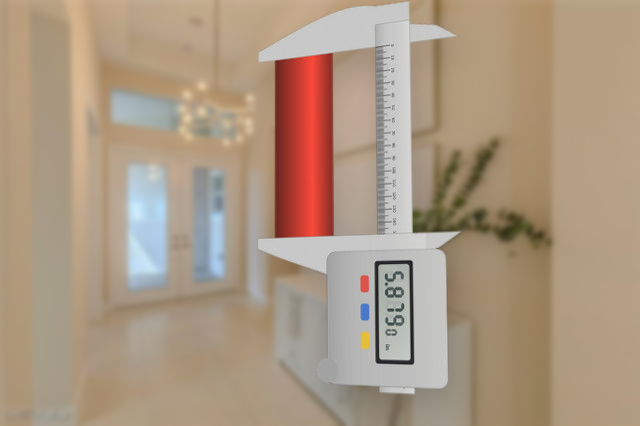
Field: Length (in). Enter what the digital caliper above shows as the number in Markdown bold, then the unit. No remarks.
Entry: **5.8790** in
